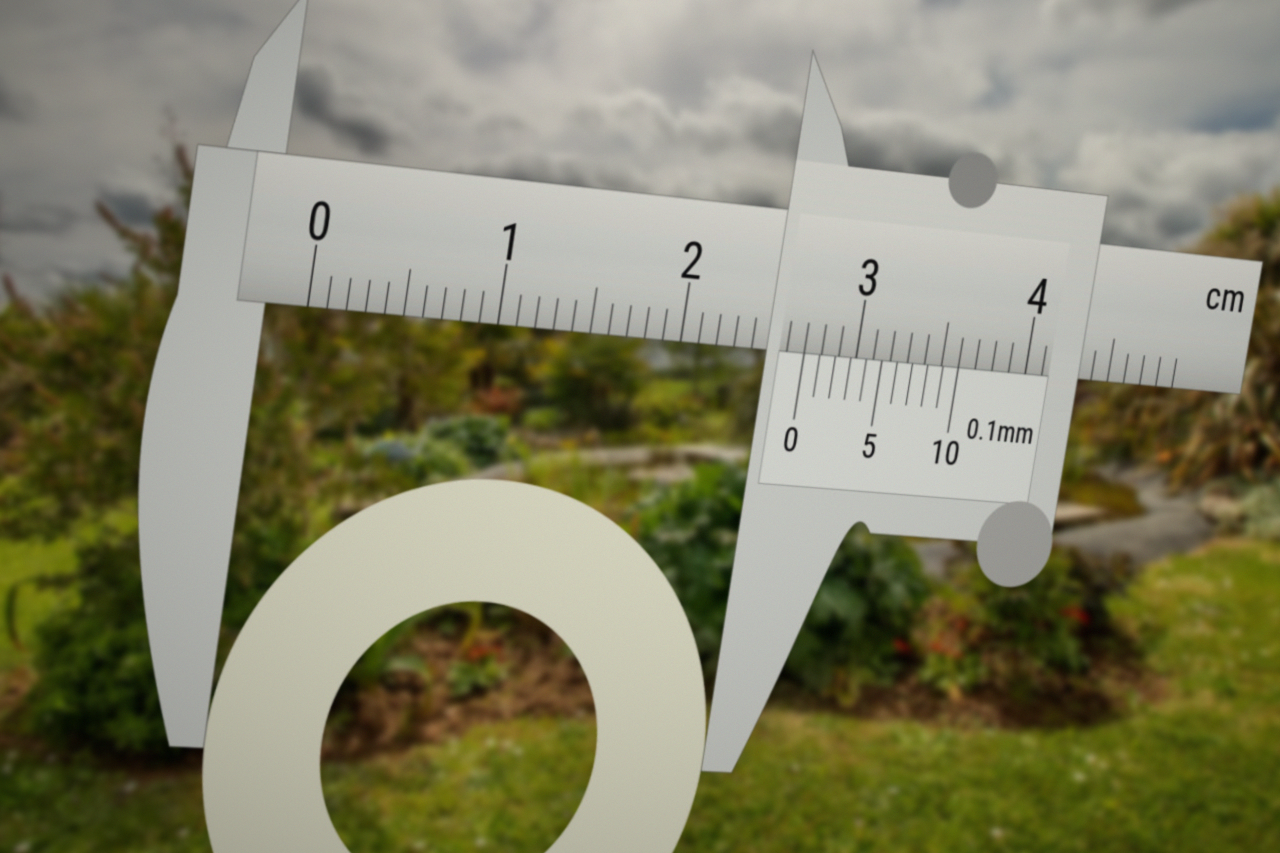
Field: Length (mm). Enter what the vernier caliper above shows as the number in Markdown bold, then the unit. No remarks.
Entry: **27.0** mm
